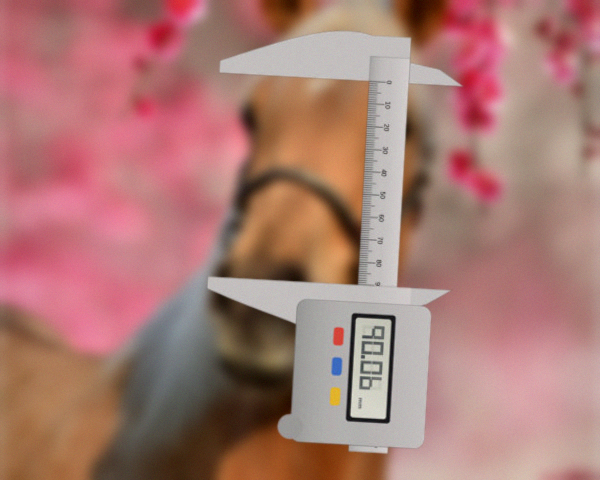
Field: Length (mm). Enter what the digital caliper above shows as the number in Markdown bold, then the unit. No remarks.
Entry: **90.06** mm
